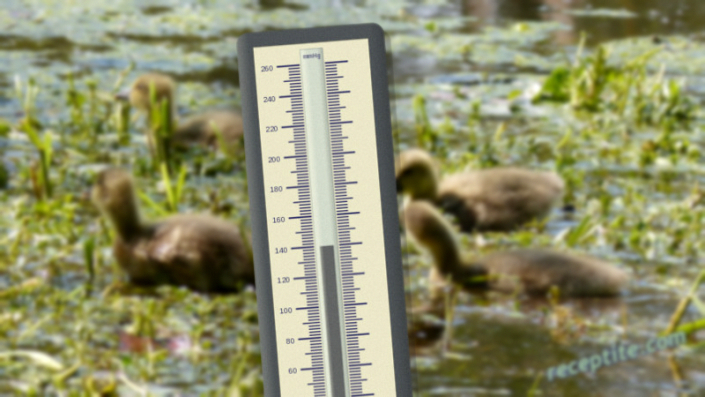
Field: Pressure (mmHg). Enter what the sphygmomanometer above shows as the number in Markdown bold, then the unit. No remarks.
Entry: **140** mmHg
